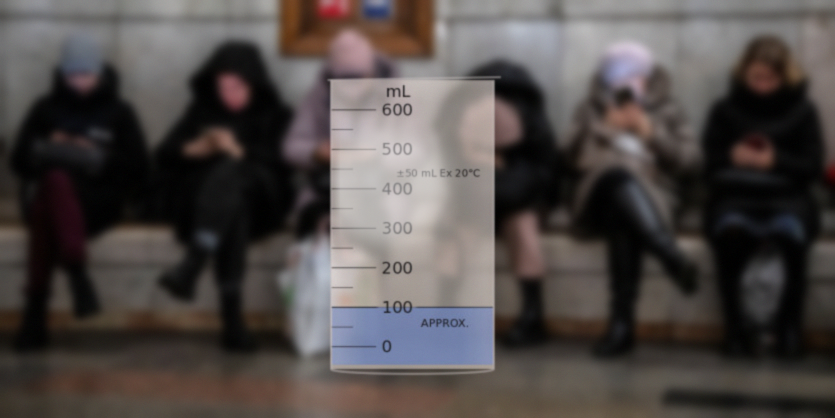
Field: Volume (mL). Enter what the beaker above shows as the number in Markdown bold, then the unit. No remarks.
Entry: **100** mL
